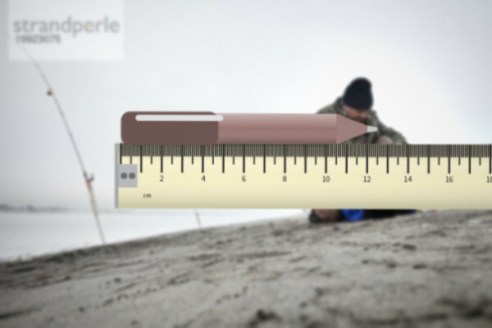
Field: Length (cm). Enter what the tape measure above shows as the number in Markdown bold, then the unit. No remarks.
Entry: **12.5** cm
